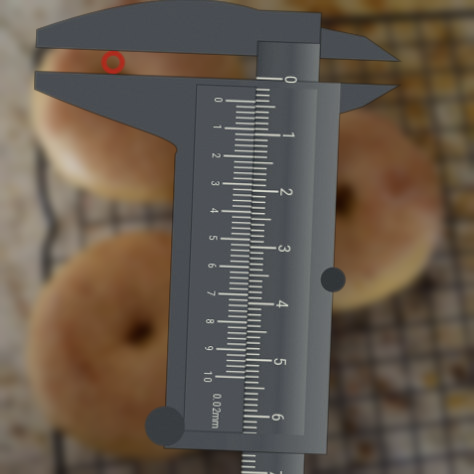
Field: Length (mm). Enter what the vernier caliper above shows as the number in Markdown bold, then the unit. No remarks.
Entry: **4.2** mm
